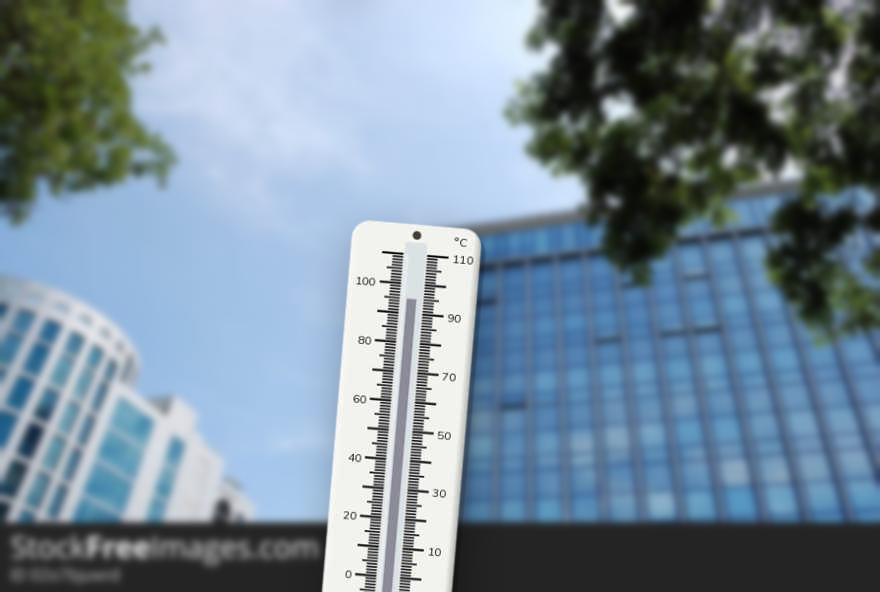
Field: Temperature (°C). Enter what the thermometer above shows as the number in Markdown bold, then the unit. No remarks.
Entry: **95** °C
